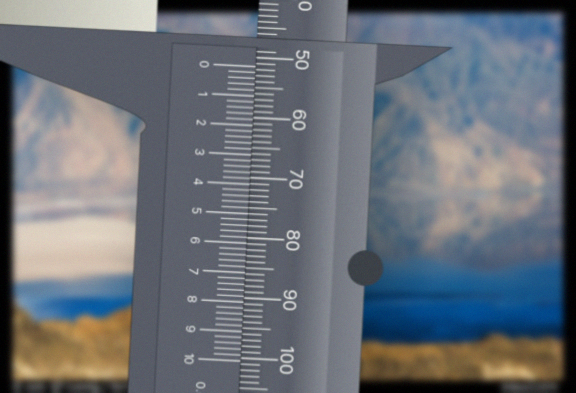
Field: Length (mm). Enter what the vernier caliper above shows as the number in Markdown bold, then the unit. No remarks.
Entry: **51.5** mm
